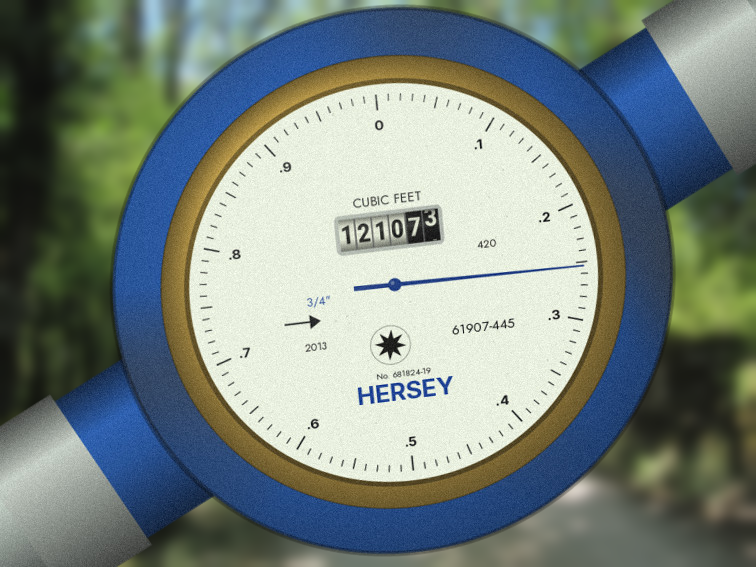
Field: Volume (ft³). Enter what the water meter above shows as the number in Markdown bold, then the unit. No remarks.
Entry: **121073.25** ft³
